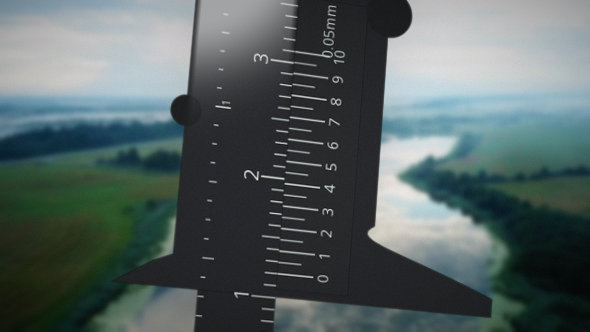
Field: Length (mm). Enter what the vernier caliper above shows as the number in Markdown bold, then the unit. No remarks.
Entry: **12.0** mm
